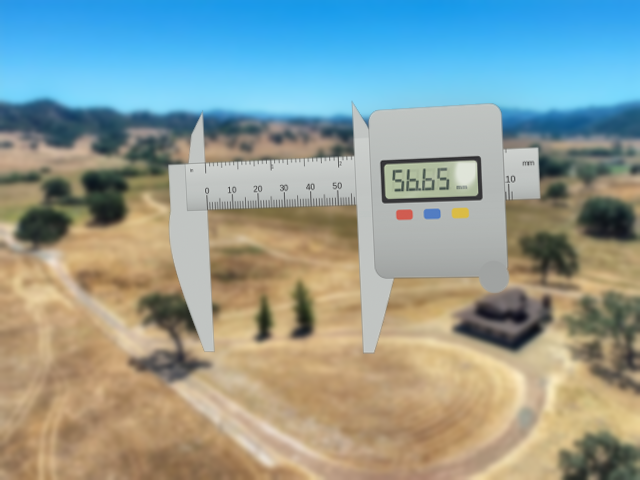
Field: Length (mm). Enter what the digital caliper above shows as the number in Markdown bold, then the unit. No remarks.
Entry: **56.65** mm
